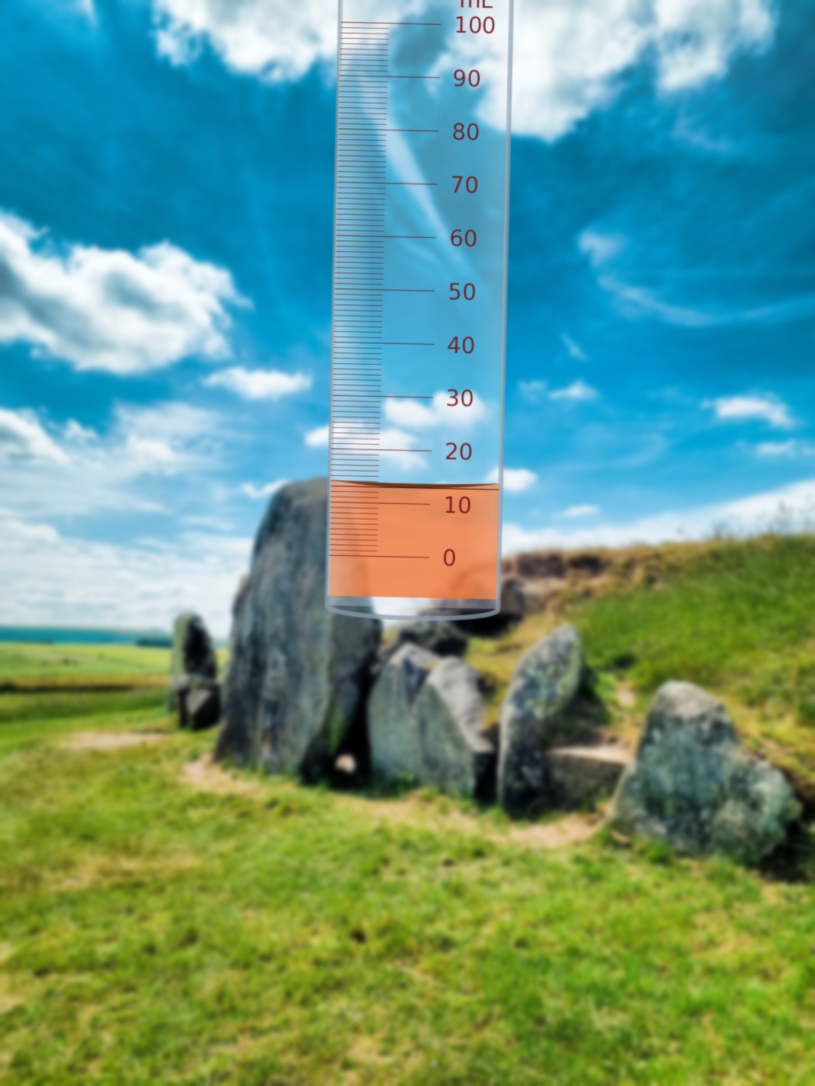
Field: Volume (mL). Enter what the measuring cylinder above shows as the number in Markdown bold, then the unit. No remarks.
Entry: **13** mL
